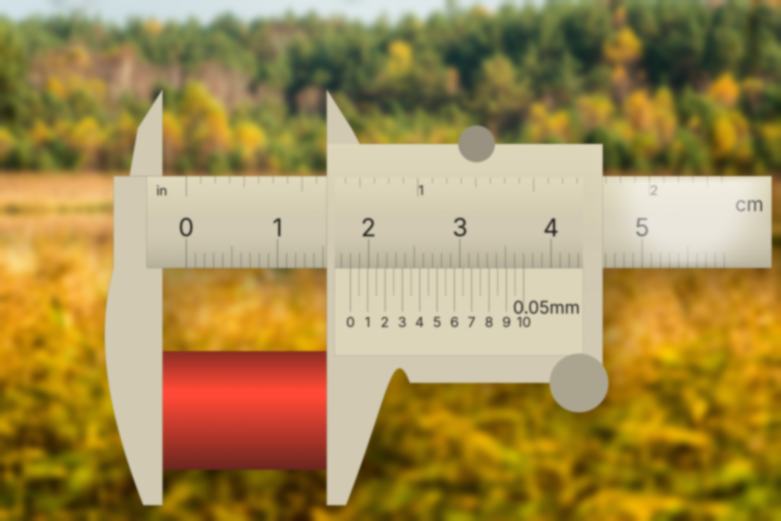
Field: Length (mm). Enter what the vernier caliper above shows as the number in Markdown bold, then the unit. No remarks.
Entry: **18.0** mm
